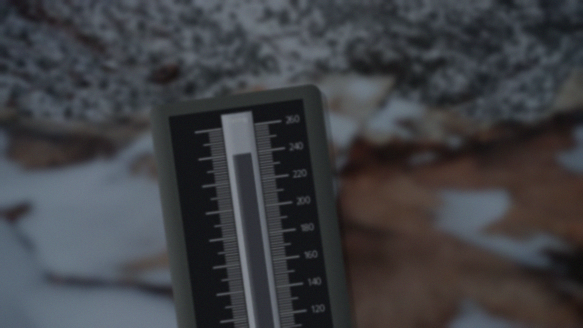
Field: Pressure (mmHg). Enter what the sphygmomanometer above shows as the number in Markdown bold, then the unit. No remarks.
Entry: **240** mmHg
